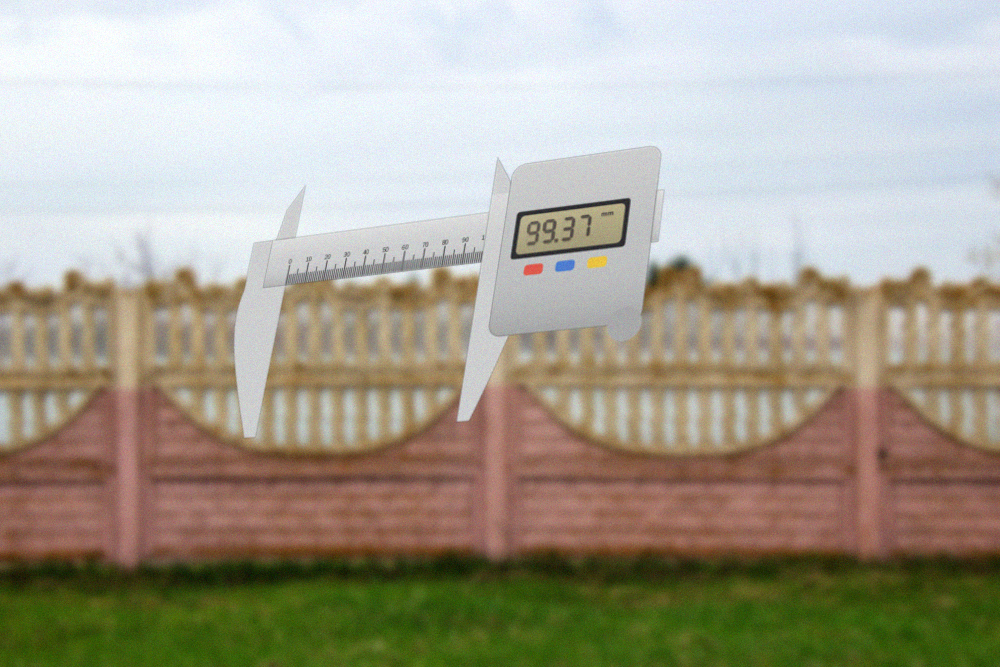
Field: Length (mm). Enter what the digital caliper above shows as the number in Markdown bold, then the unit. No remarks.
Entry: **99.37** mm
